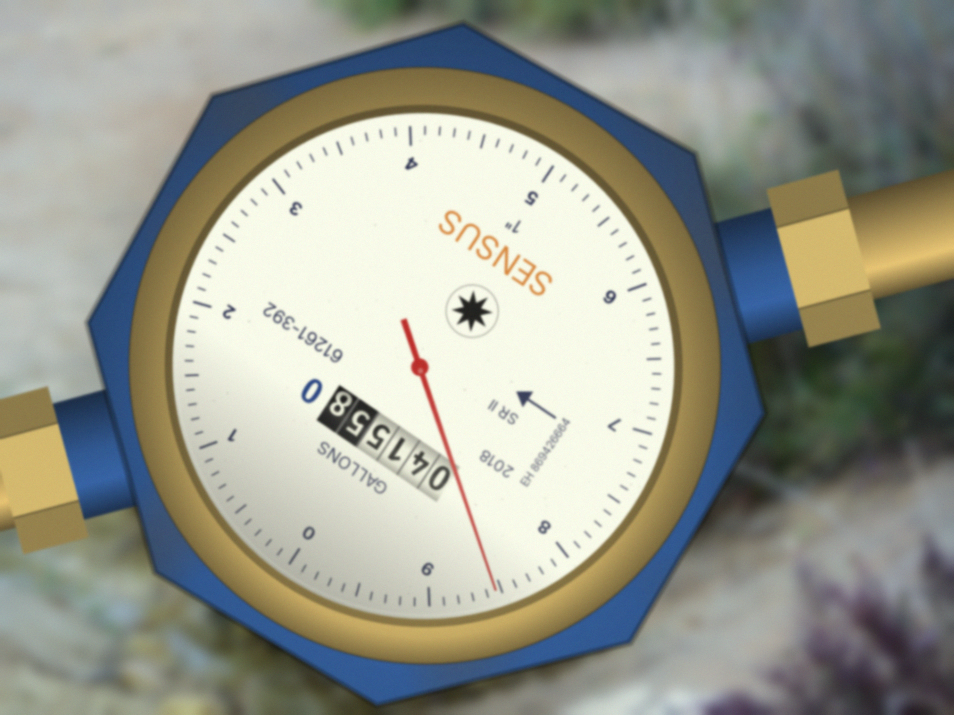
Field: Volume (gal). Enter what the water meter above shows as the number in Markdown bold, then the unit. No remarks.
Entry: **415578.5** gal
